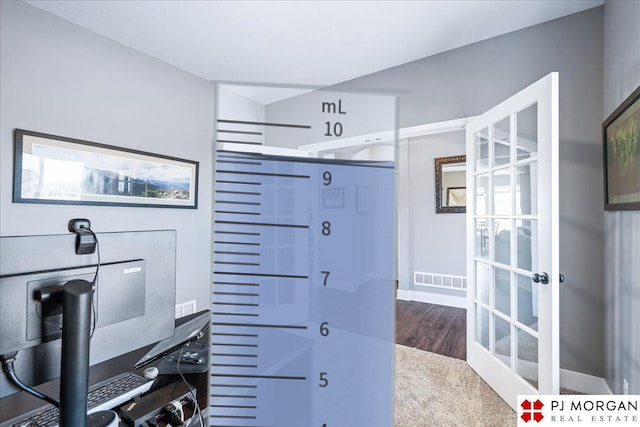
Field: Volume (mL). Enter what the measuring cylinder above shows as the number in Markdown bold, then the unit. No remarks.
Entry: **9.3** mL
